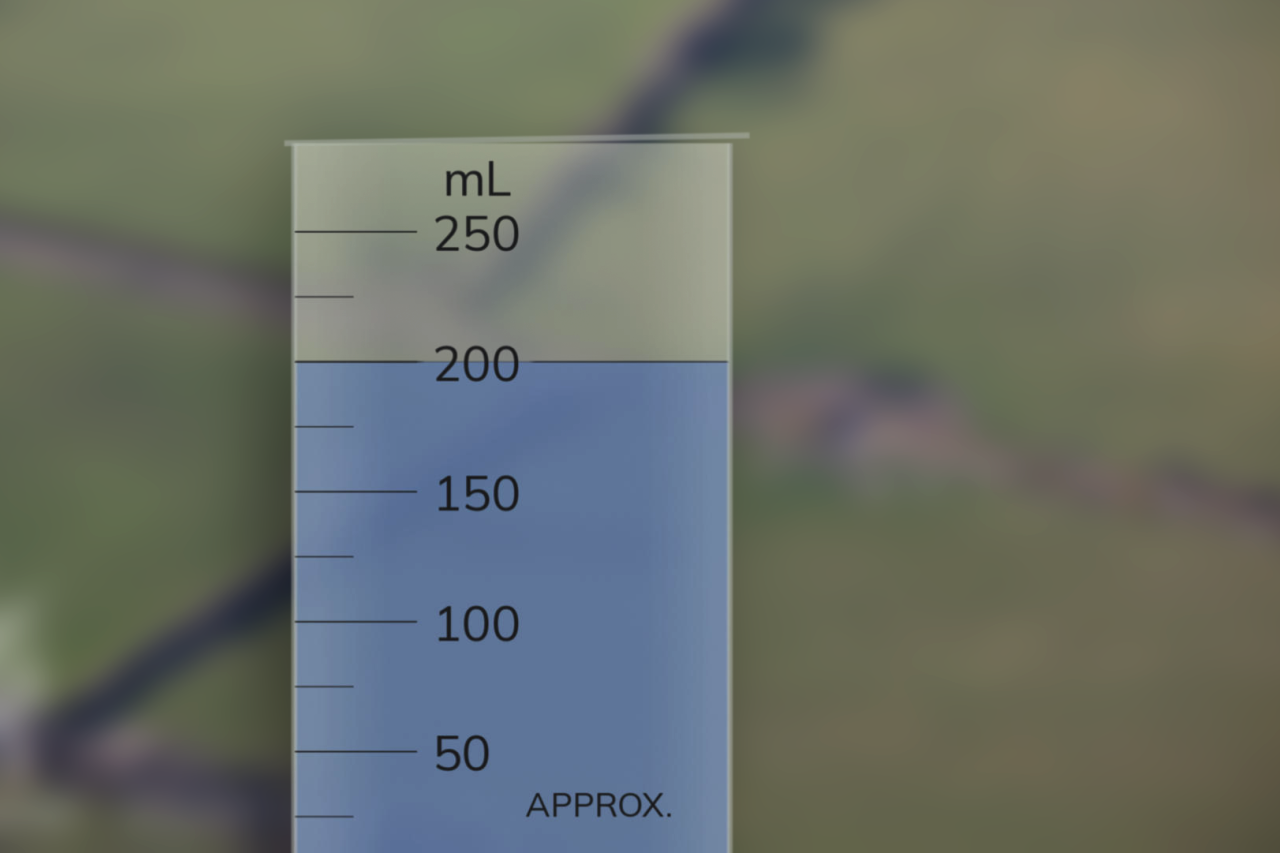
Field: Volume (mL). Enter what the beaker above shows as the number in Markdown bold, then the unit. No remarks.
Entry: **200** mL
